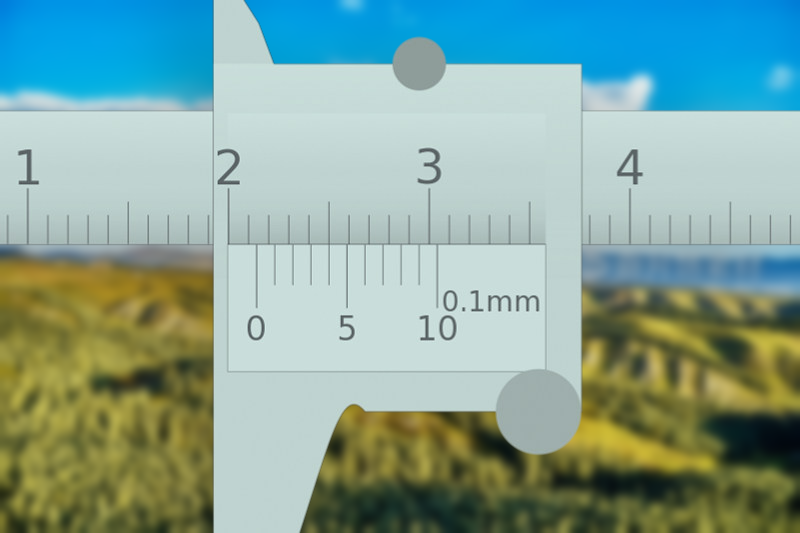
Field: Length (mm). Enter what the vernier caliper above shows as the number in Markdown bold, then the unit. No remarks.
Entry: **21.4** mm
